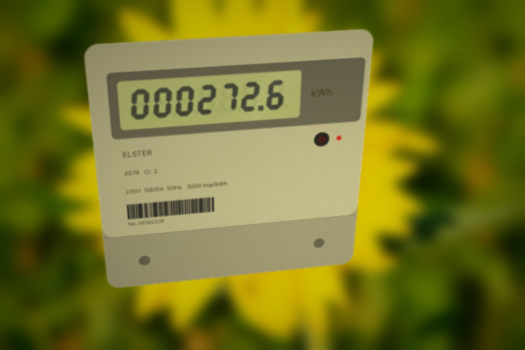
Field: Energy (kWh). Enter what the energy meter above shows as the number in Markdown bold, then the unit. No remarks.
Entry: **272.6** kWh
